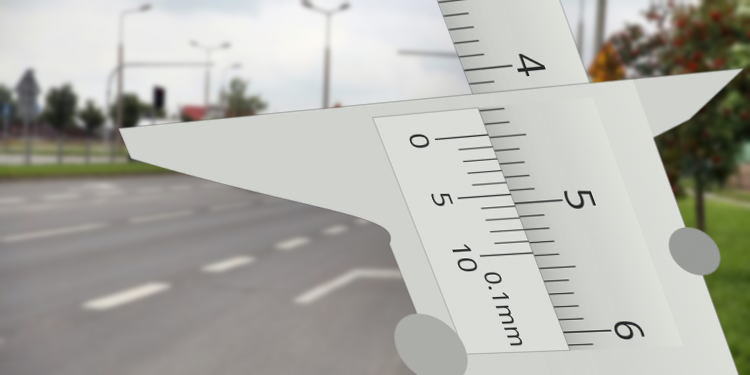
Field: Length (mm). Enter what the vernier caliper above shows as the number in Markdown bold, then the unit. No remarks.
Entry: **44.8** mm
